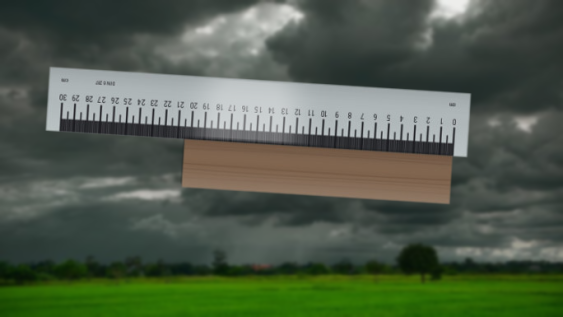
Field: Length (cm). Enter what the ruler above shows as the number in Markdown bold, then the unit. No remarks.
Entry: **20.5** cm
